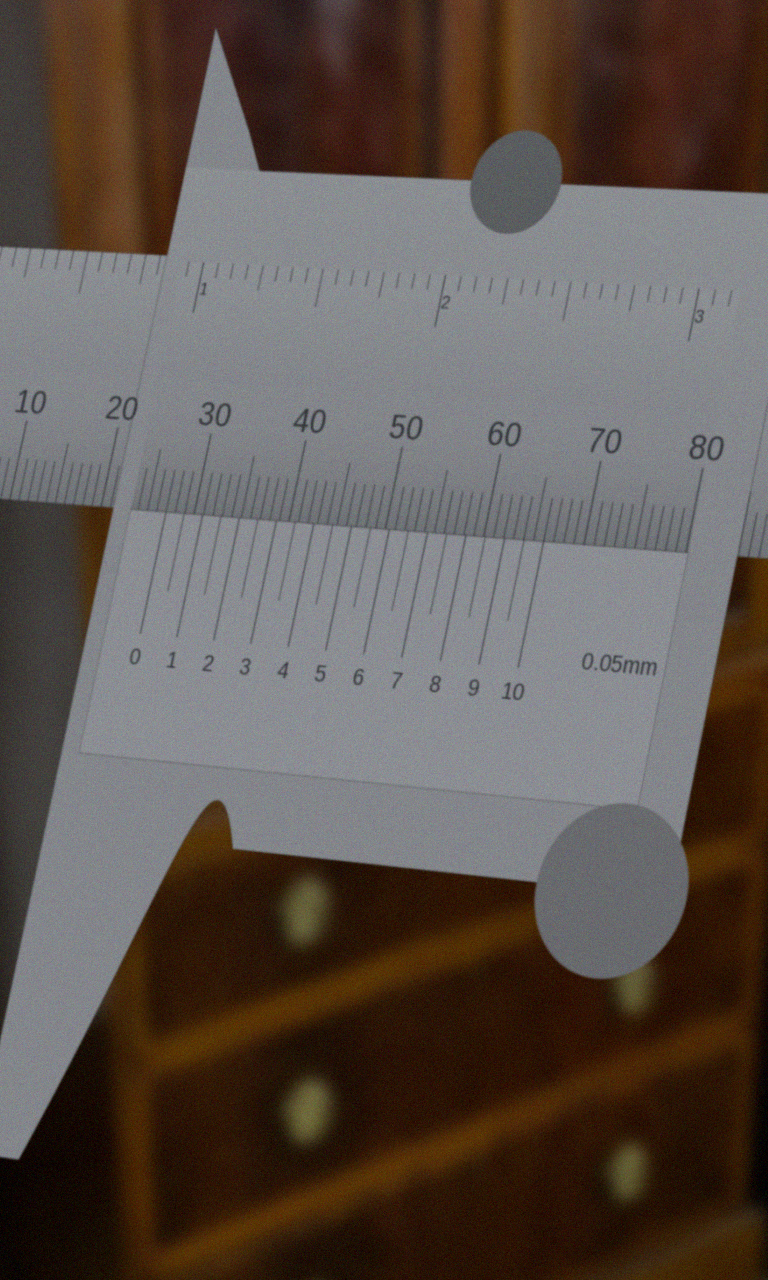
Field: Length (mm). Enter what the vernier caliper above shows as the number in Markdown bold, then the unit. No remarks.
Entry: **27.0** mm
